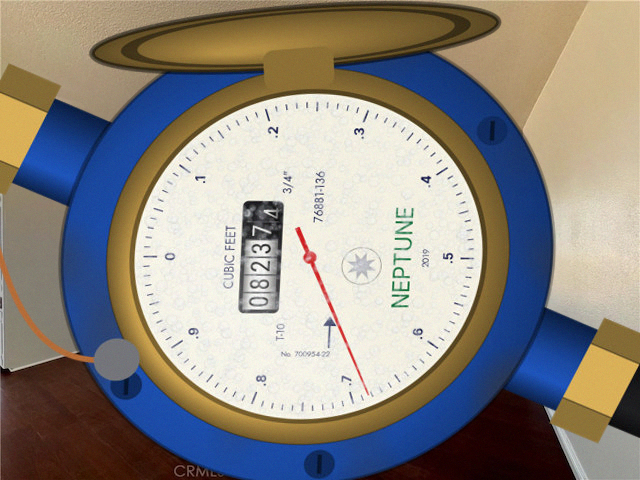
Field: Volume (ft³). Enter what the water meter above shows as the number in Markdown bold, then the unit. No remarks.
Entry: **82373.68** ft³
